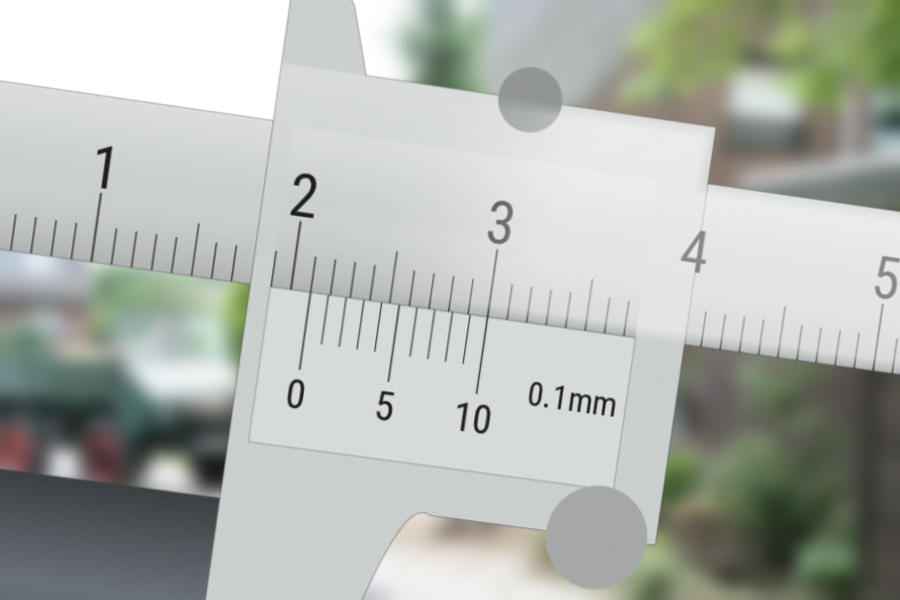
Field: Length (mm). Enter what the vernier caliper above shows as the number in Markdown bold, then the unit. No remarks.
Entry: **21.0** mm
